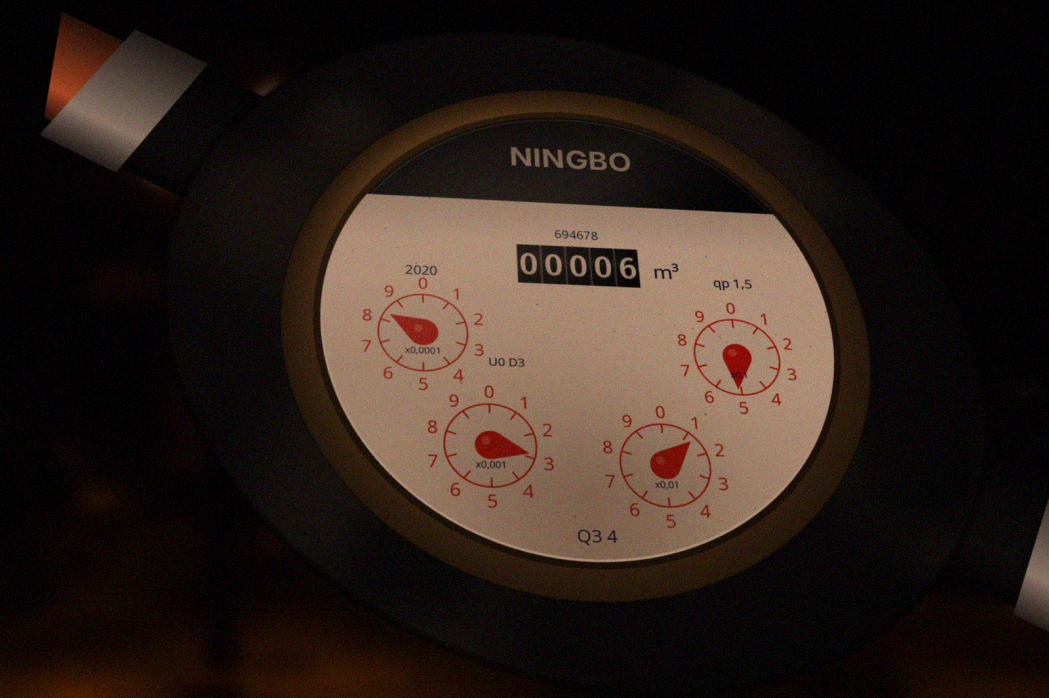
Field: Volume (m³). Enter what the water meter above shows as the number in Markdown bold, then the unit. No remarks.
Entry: **6.5128** m³
